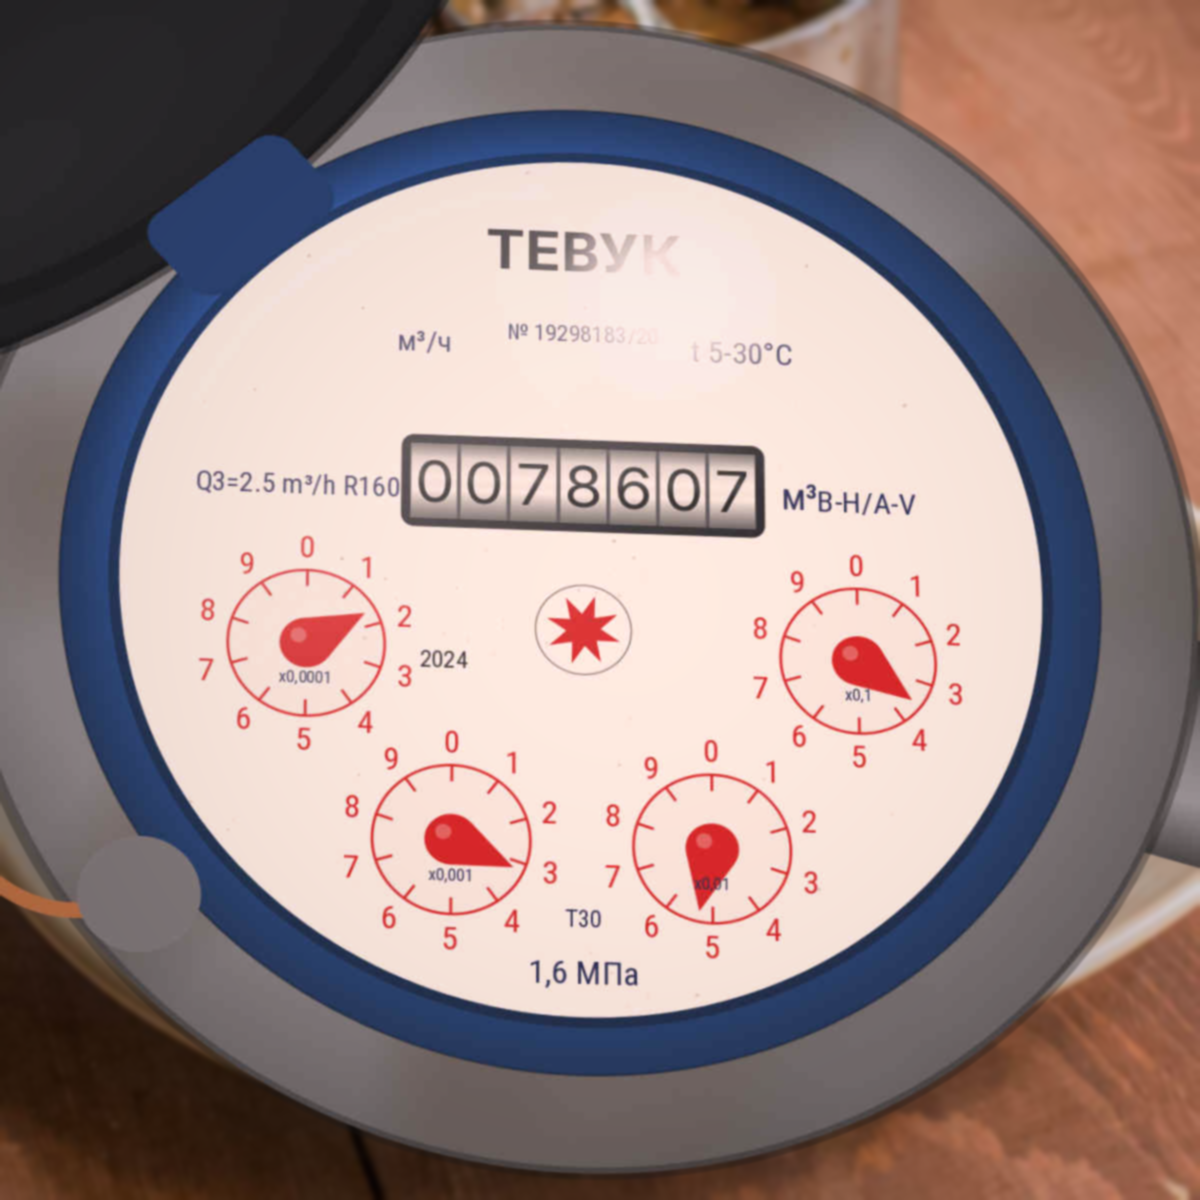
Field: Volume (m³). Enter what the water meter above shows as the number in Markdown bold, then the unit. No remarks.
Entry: **78607.3531** m³
